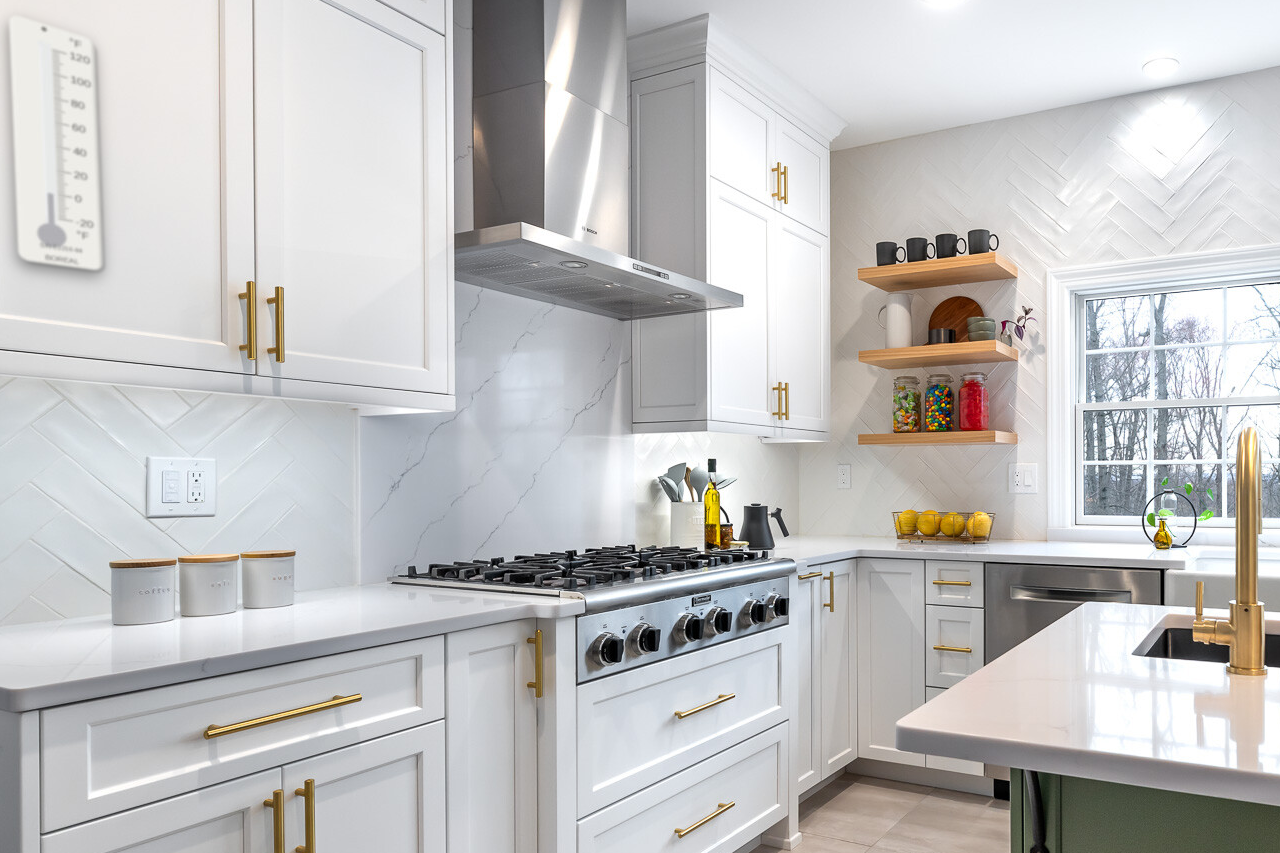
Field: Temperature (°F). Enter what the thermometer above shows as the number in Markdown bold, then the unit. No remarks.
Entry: **0** °F
